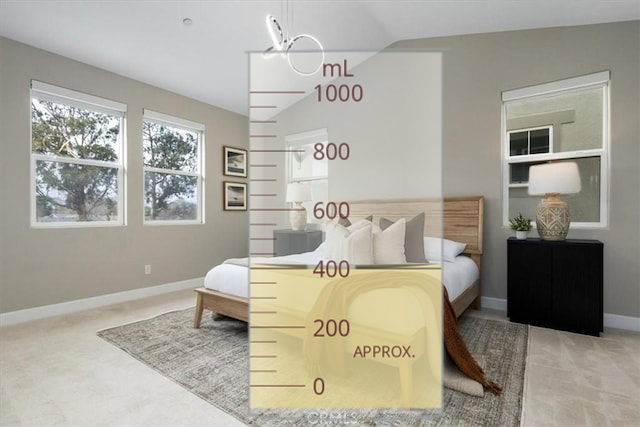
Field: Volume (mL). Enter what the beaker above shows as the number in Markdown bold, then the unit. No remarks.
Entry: **400** mL
